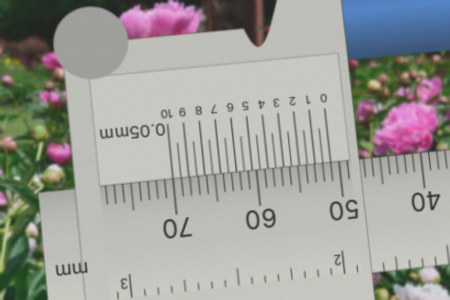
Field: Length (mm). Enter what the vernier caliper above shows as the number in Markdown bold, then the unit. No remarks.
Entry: **51.0** mm
